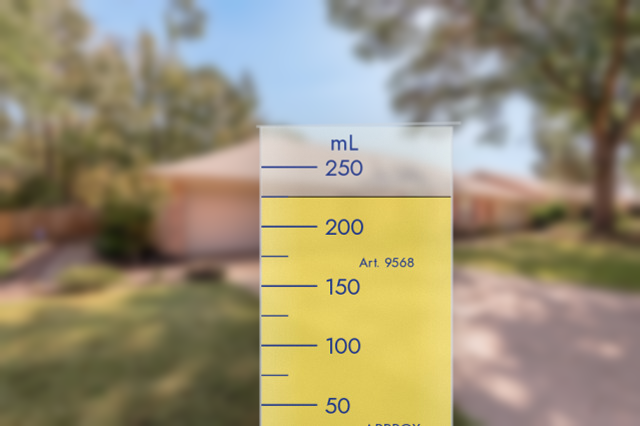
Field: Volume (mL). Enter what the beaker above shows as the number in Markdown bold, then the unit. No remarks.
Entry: **225** mL
